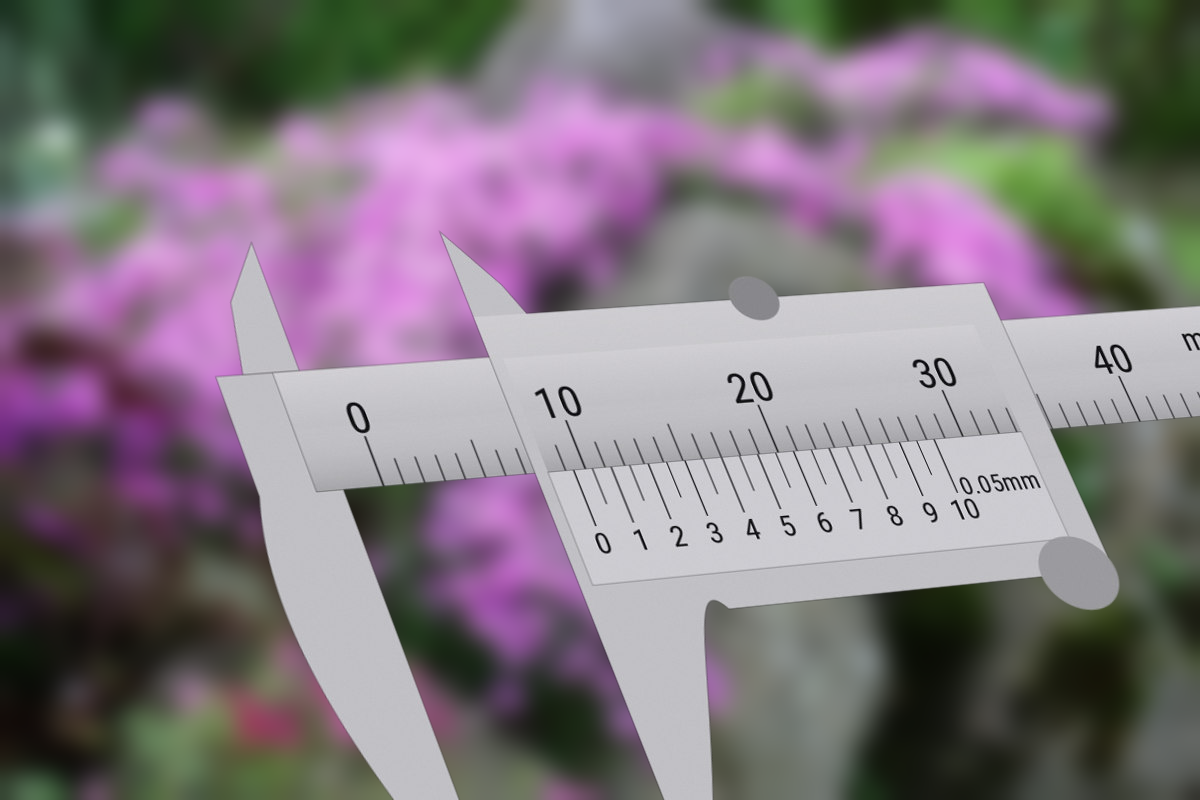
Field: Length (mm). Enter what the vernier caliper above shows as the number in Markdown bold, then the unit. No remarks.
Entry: **9.4** mm
